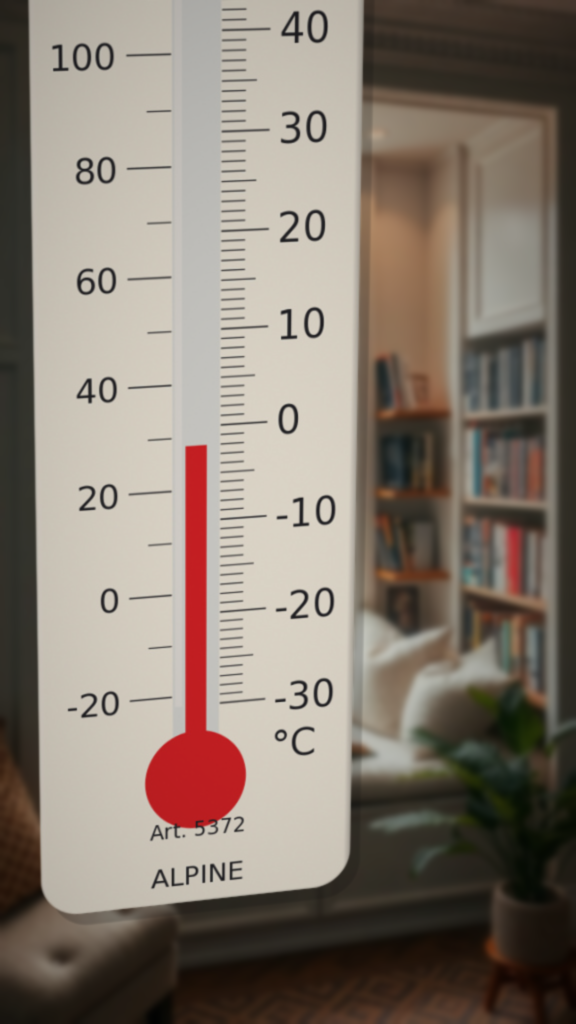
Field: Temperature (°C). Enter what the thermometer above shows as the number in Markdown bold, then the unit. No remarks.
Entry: **-2** °C
